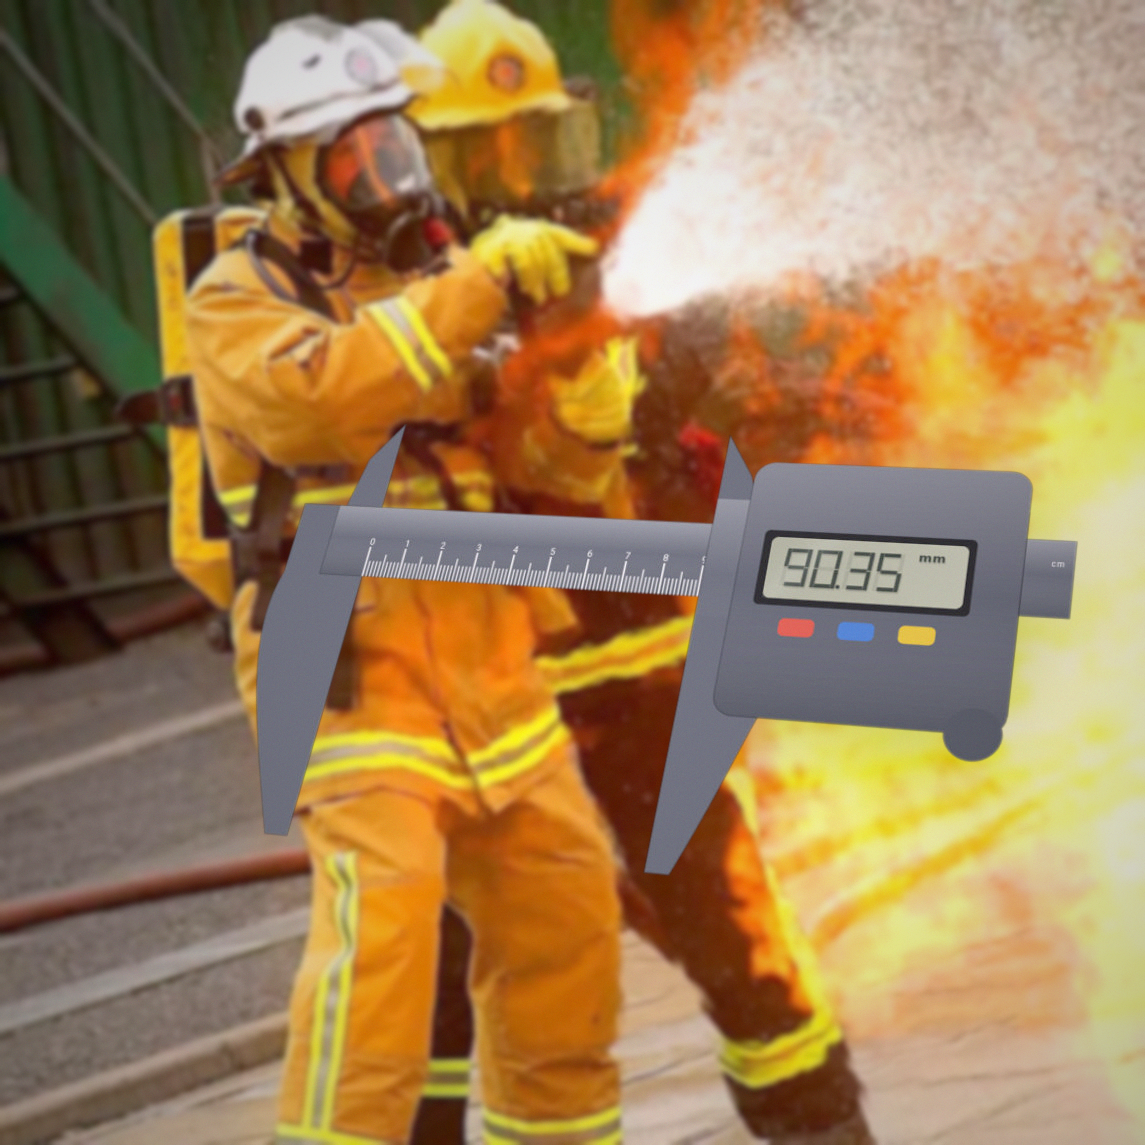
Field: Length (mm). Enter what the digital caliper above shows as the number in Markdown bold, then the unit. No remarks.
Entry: **90.35** mm
